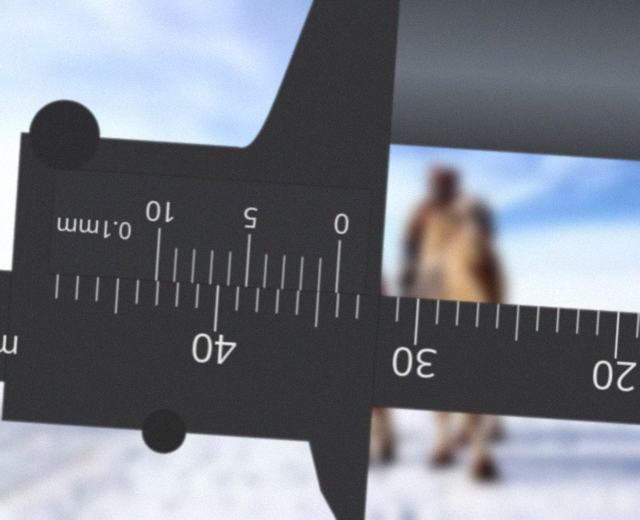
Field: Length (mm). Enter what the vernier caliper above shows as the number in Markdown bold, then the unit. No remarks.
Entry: **34.1** mm
